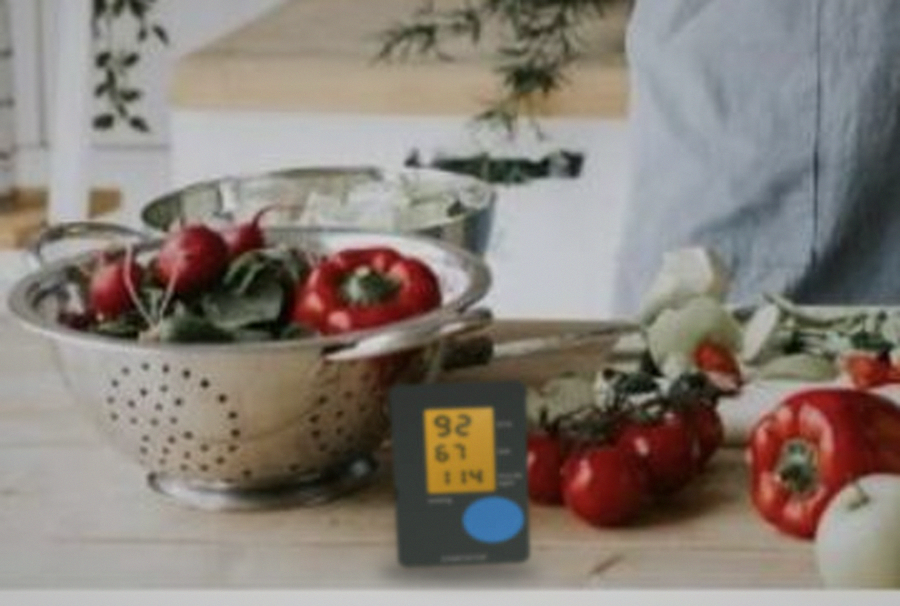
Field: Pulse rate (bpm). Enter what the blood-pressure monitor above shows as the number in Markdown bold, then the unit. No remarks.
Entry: **114** bpm
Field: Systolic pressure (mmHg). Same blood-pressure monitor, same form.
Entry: **92** mmHg
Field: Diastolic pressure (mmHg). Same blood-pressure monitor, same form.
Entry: **67** mmHg
